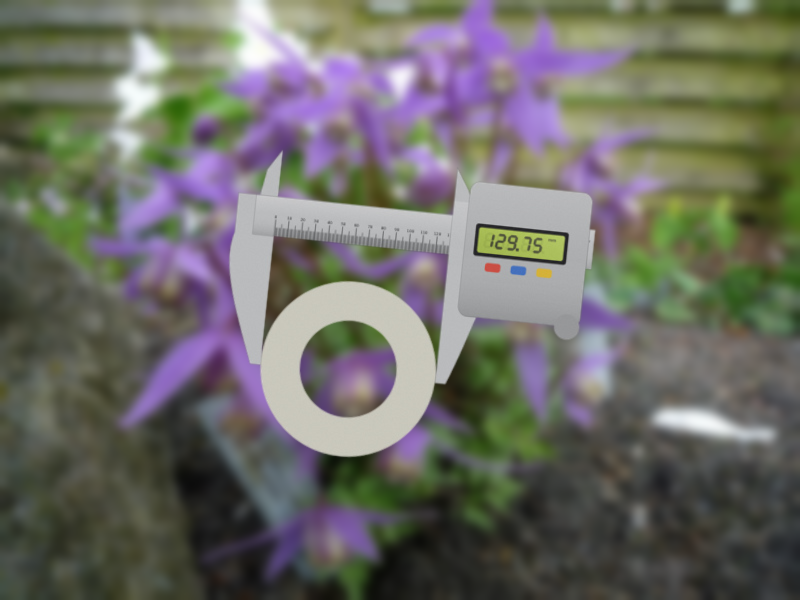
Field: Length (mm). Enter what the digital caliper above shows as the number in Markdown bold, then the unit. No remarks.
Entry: **129.75** mm
